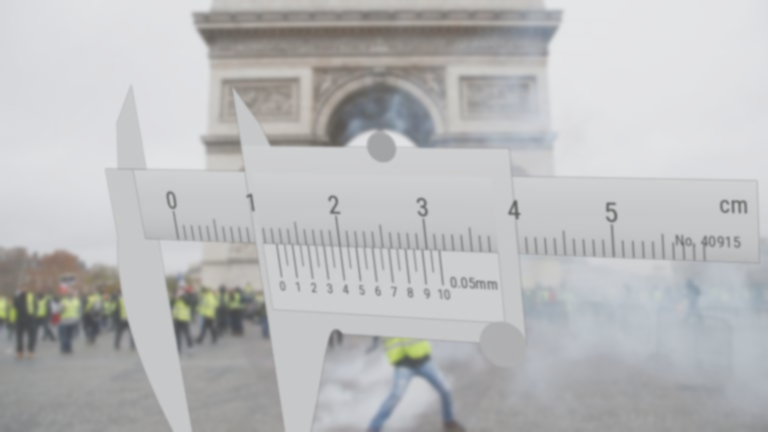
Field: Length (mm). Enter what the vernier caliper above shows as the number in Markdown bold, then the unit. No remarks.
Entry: **12.4** mm
